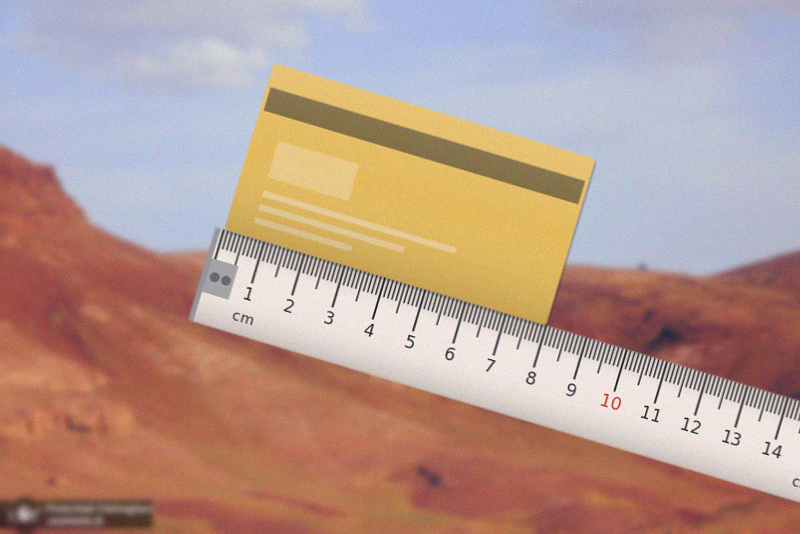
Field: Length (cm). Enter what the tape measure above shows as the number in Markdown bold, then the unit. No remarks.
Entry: **8** cm
